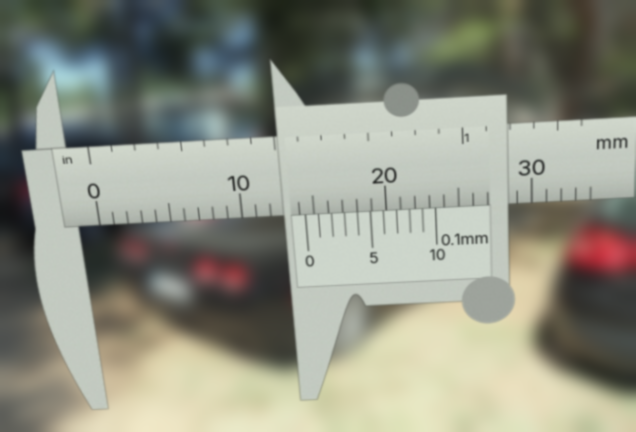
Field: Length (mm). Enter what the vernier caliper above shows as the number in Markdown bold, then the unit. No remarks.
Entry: **14.4** mm
